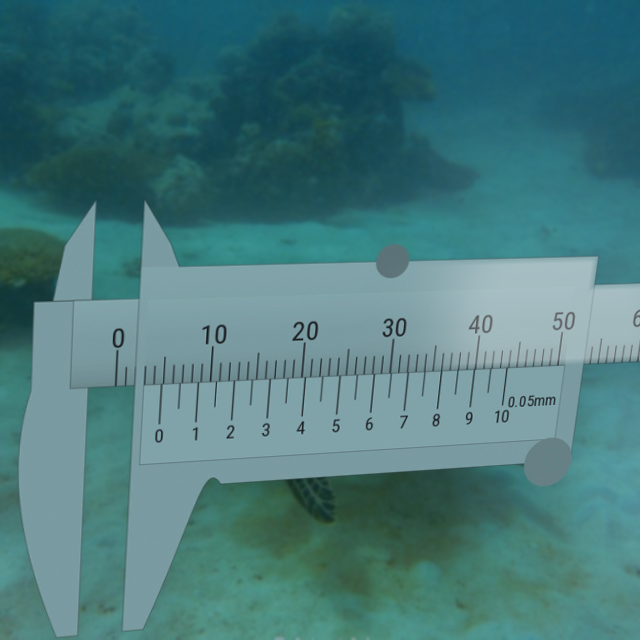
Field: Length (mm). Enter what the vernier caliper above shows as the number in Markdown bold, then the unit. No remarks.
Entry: **4.8** mm
